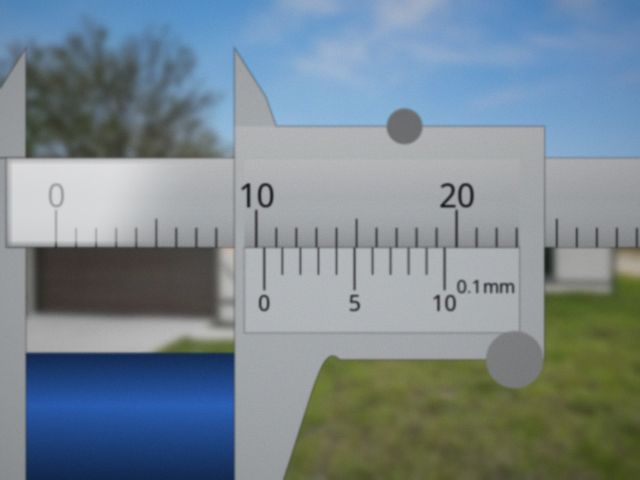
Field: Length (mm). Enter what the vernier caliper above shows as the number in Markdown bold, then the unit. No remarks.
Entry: **10.4** mm
